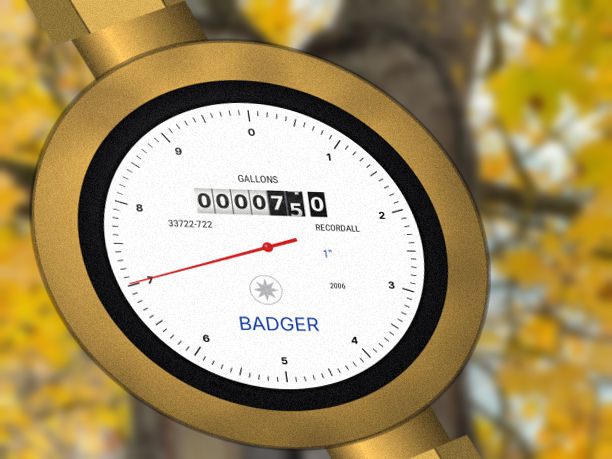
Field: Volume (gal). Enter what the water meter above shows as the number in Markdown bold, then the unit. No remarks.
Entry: **747.0** gal
